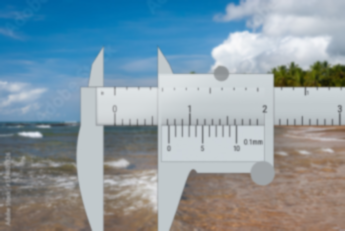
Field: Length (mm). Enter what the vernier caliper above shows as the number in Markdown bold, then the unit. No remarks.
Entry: **7.2** mm
